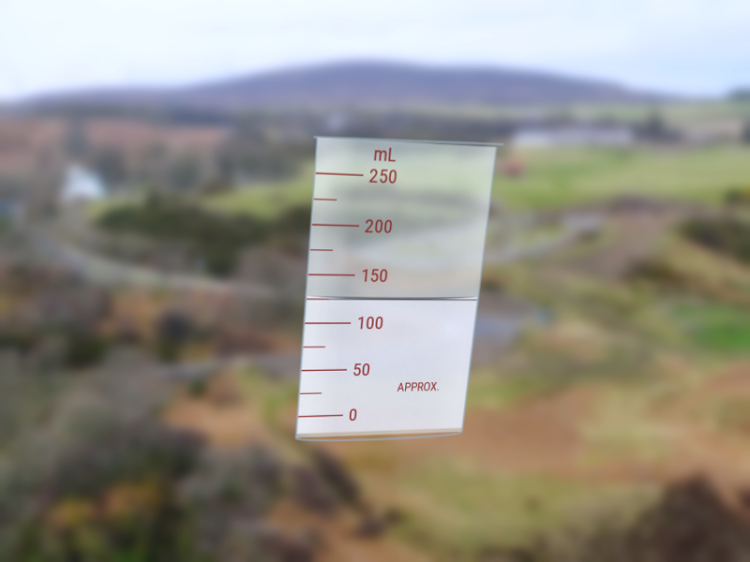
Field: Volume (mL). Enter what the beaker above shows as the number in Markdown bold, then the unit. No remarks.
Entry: **125** mL
